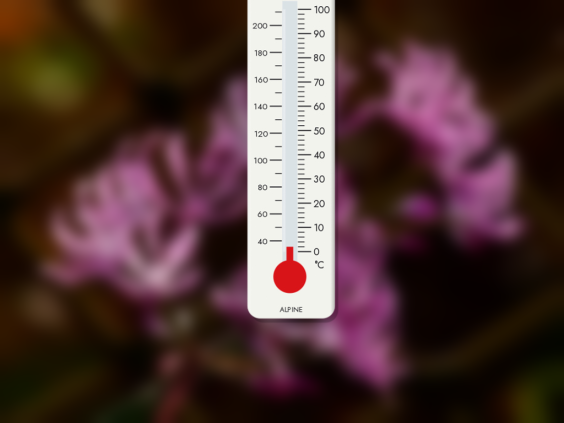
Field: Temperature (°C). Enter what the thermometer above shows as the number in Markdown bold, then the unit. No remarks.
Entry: **2** °C
